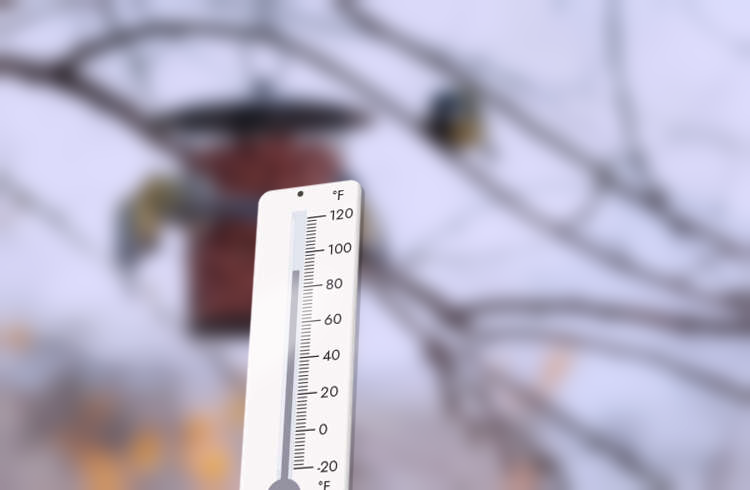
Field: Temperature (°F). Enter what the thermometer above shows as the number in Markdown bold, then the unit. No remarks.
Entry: **90** °F
